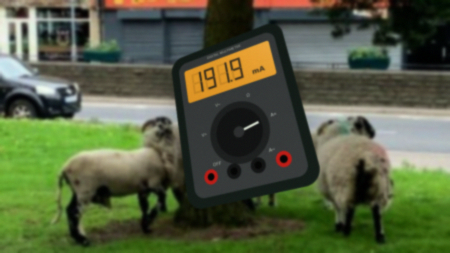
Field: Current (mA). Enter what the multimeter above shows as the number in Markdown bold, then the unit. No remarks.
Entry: **191.9** mA
